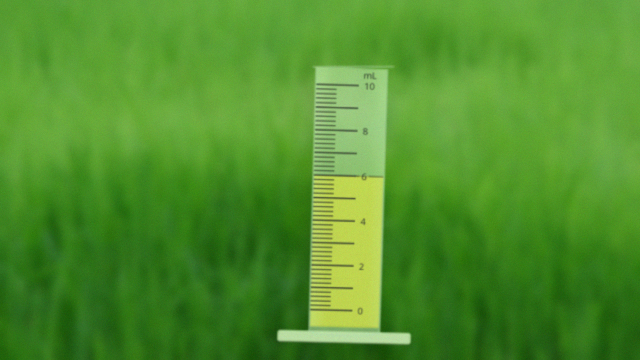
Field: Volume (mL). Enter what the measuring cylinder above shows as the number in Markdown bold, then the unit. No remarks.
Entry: **6** mL
